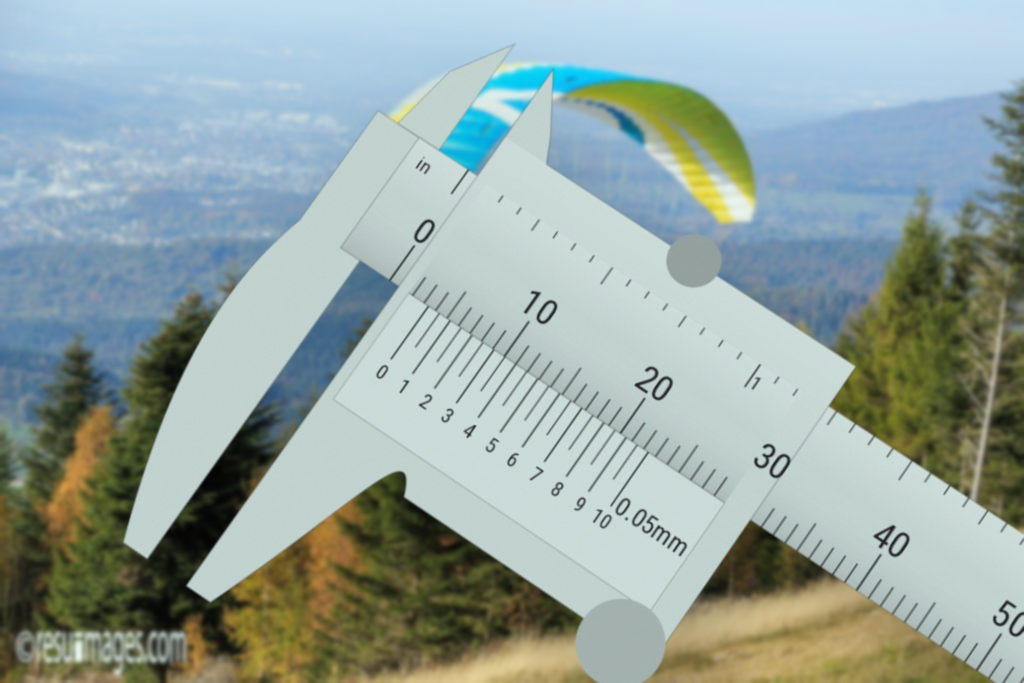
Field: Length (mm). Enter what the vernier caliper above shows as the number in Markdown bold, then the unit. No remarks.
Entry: **3.4** mm
